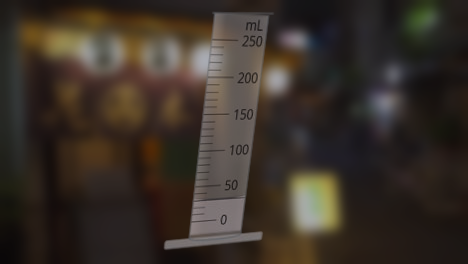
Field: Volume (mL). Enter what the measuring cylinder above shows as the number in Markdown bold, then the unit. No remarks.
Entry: **30** mL
